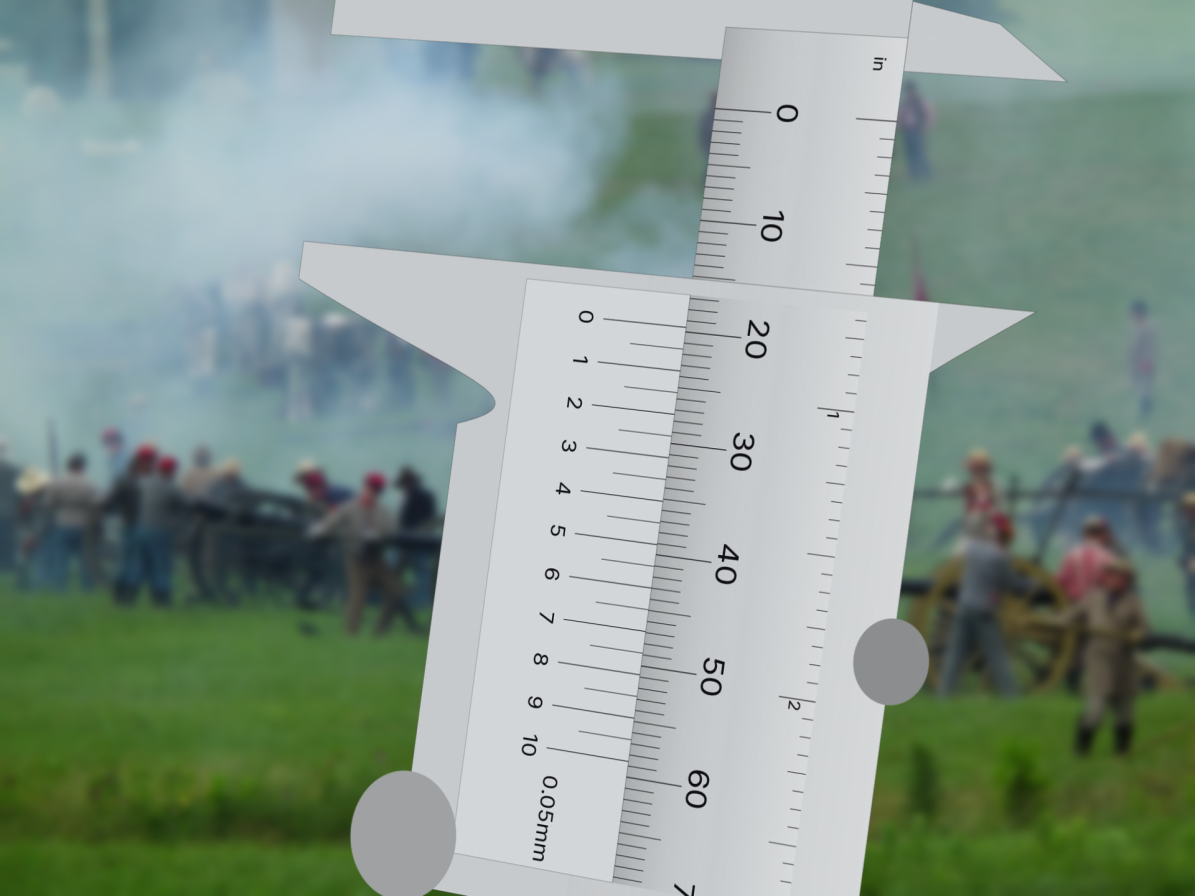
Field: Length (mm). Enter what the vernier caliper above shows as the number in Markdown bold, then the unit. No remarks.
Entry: **19.6** mm
